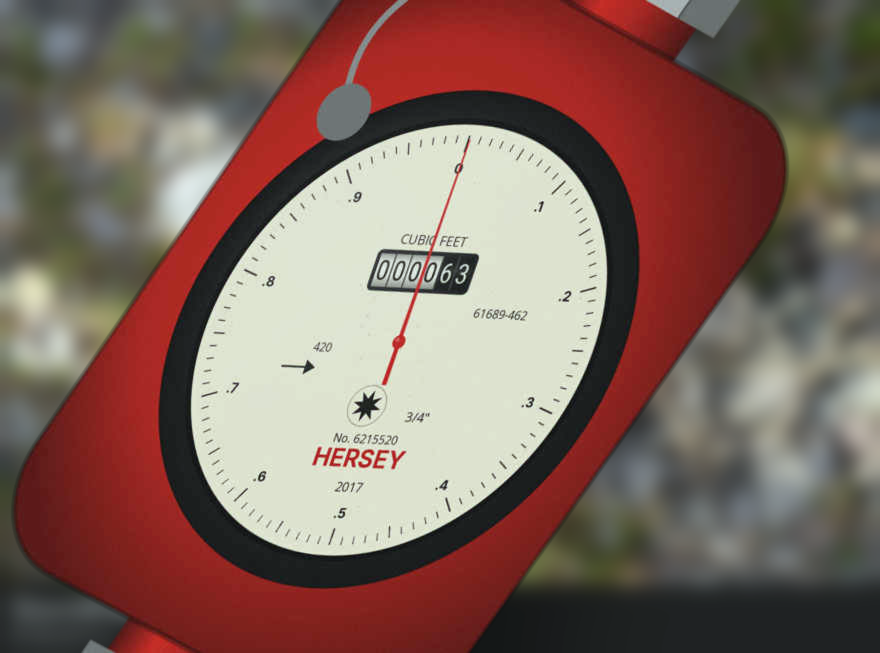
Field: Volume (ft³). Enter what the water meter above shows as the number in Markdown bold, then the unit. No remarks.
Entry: **63.00** ft³
